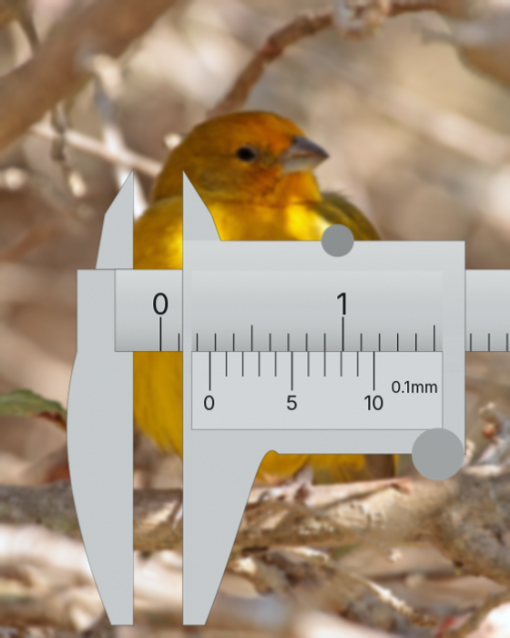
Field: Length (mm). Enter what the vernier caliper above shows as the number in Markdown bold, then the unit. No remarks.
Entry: **2.7** mm
